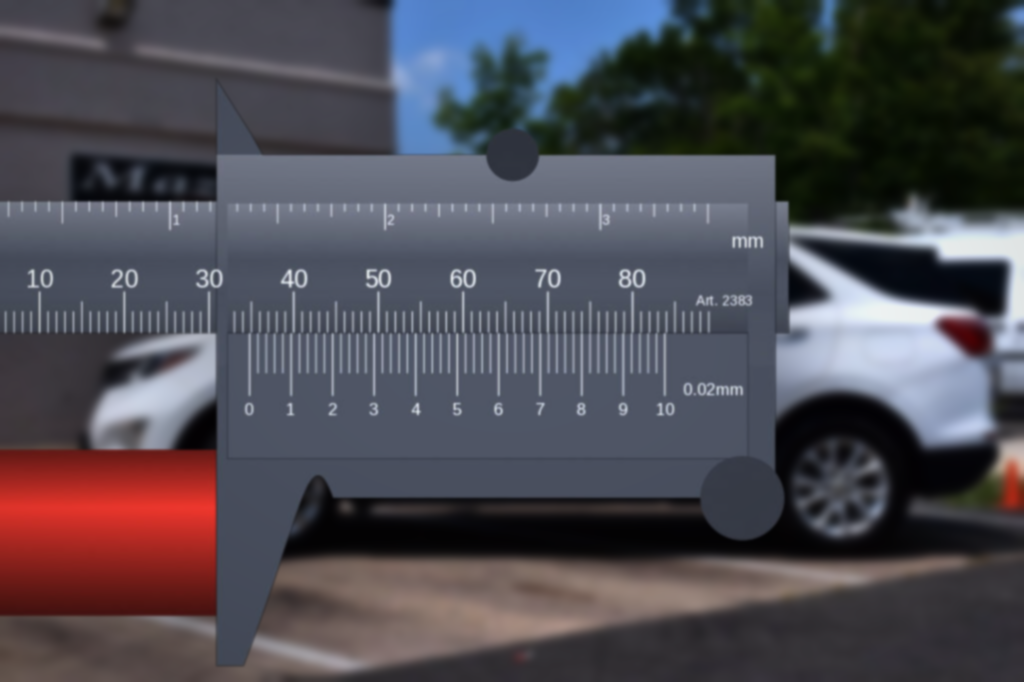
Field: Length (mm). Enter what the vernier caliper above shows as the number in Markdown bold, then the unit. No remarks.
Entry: **34.8** mm
